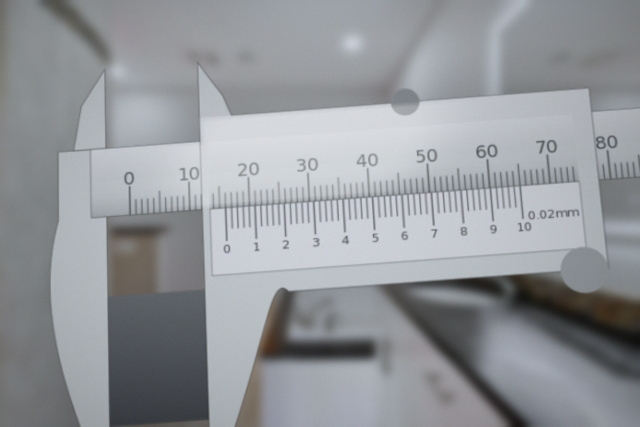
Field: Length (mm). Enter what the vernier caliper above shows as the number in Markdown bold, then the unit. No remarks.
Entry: **16.0** mm
